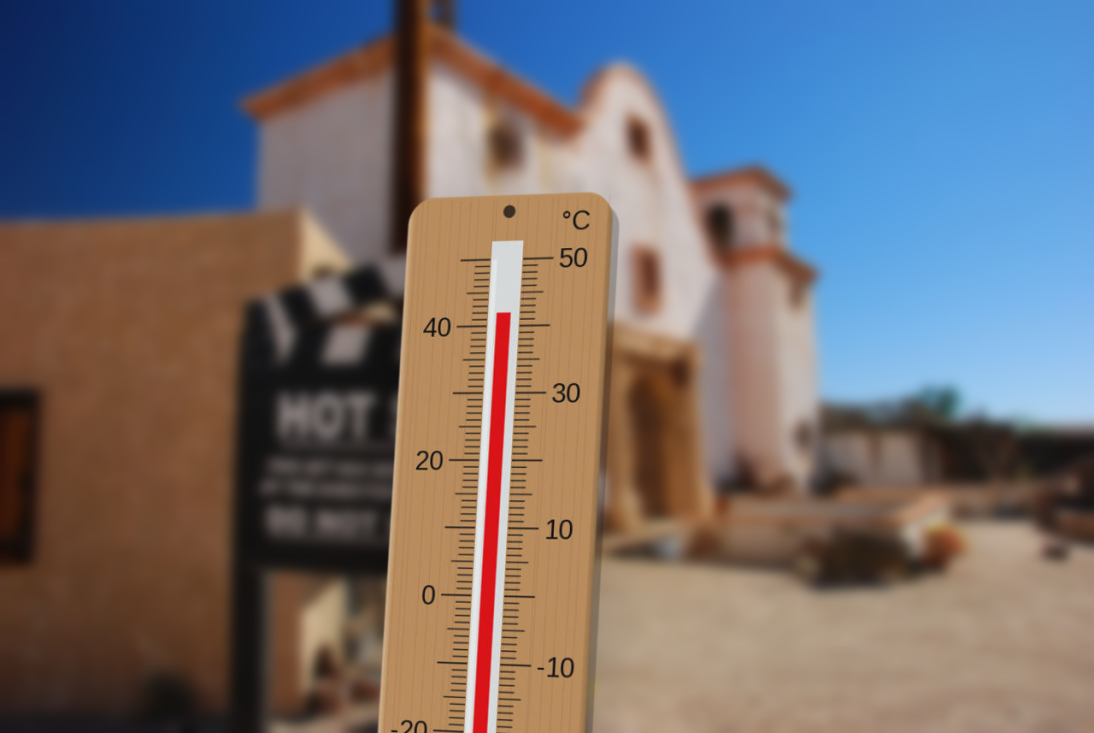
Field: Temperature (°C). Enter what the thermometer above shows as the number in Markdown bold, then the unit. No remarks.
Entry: **42** °C
